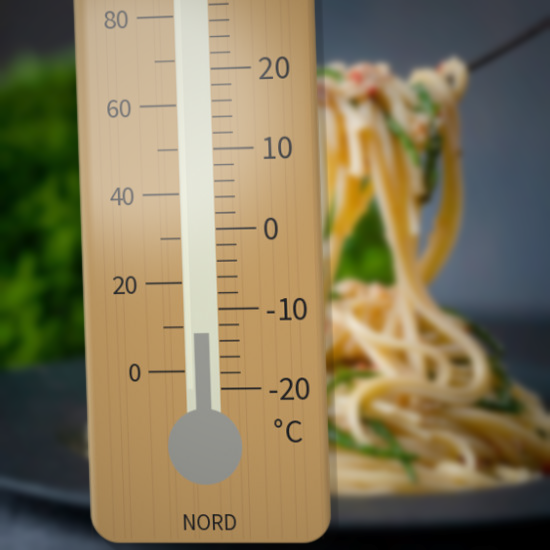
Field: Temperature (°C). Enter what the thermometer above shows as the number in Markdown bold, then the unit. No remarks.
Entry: **-13** °C
